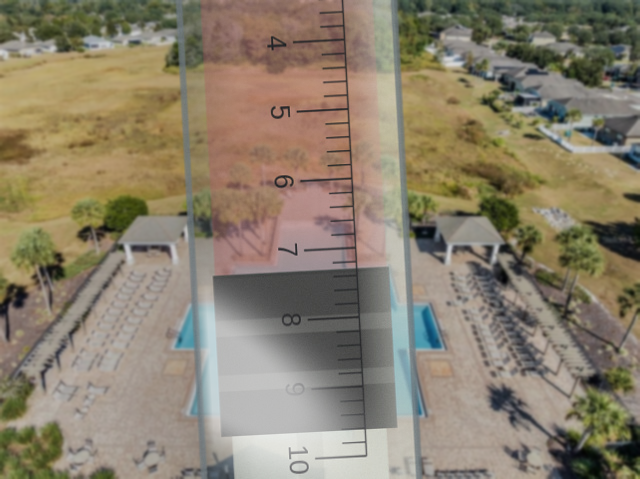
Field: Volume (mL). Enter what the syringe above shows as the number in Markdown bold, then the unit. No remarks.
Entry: **7.3** mL
